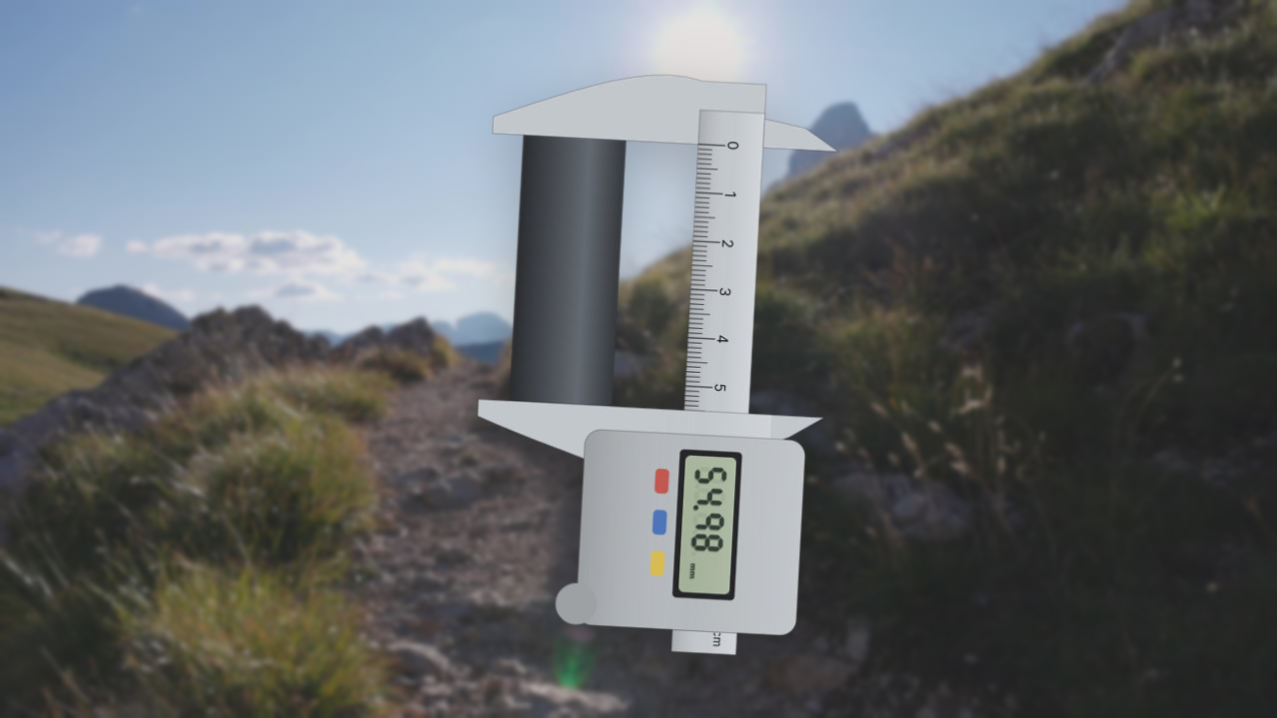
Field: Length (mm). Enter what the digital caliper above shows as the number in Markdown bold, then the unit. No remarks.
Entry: **54.98** mm
